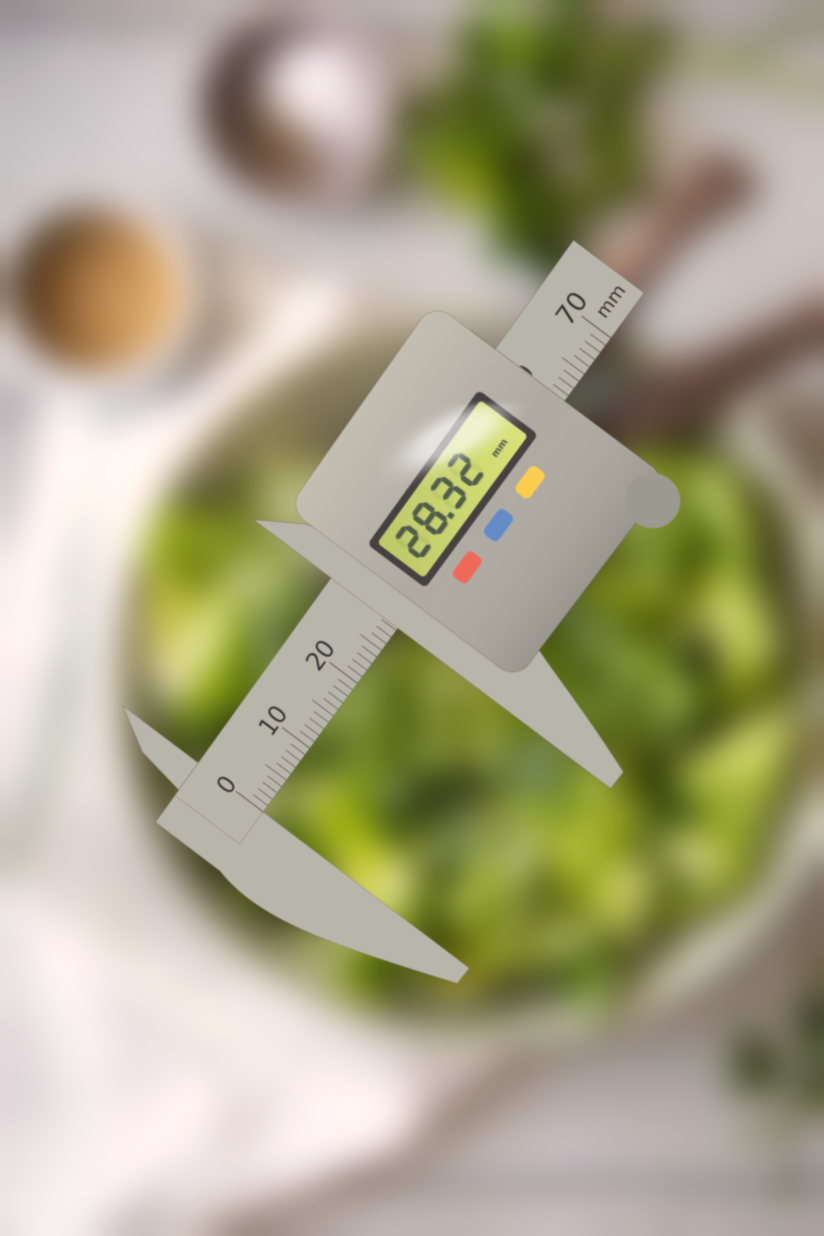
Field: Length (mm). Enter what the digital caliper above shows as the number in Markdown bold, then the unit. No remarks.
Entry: **28.32** mm
